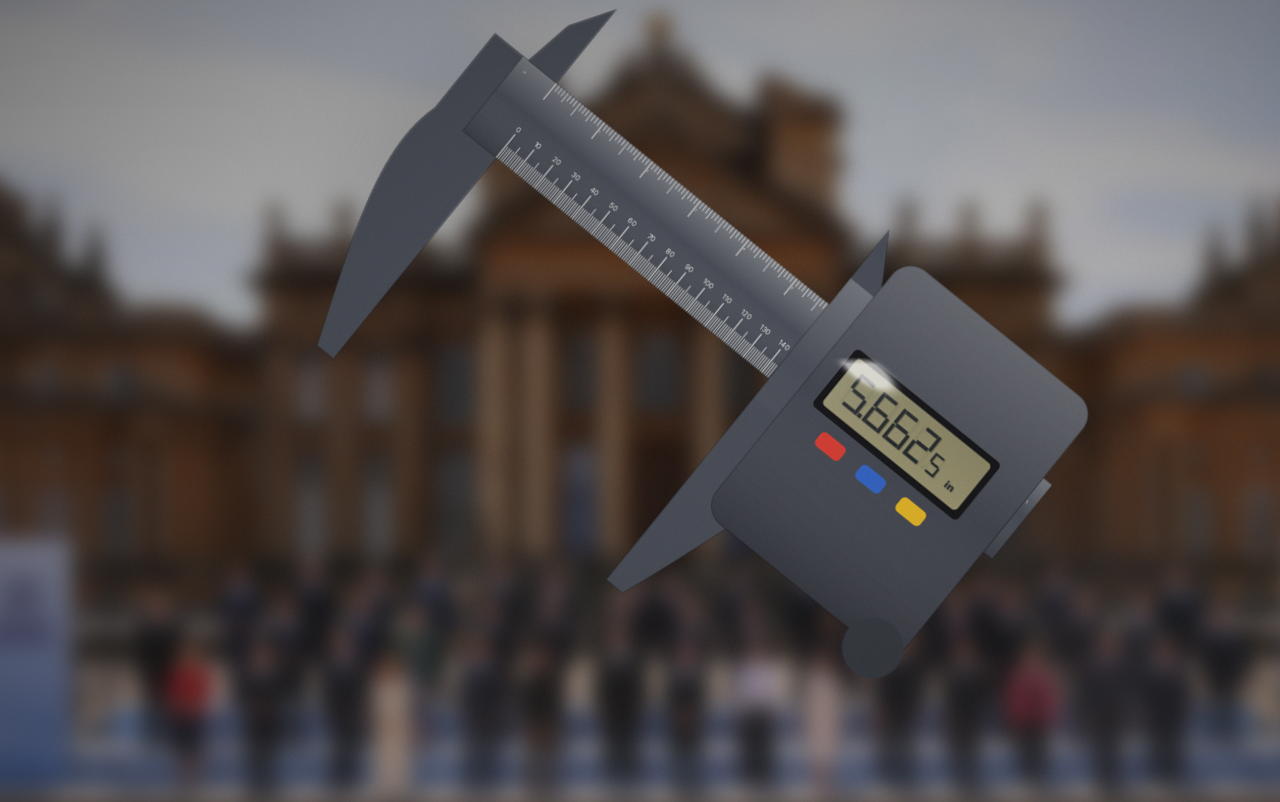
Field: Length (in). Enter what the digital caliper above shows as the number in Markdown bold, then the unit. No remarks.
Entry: **5.6625** in
